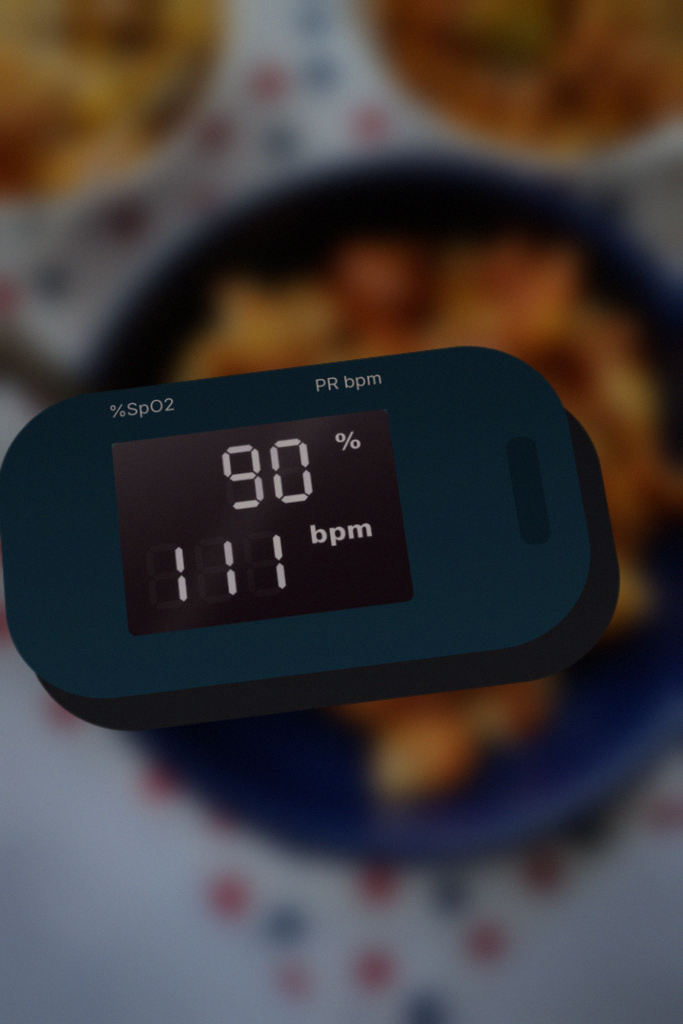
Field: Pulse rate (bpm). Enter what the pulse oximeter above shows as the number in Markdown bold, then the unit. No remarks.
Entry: **111** bpm
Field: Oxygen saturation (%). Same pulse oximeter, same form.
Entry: **90** %
